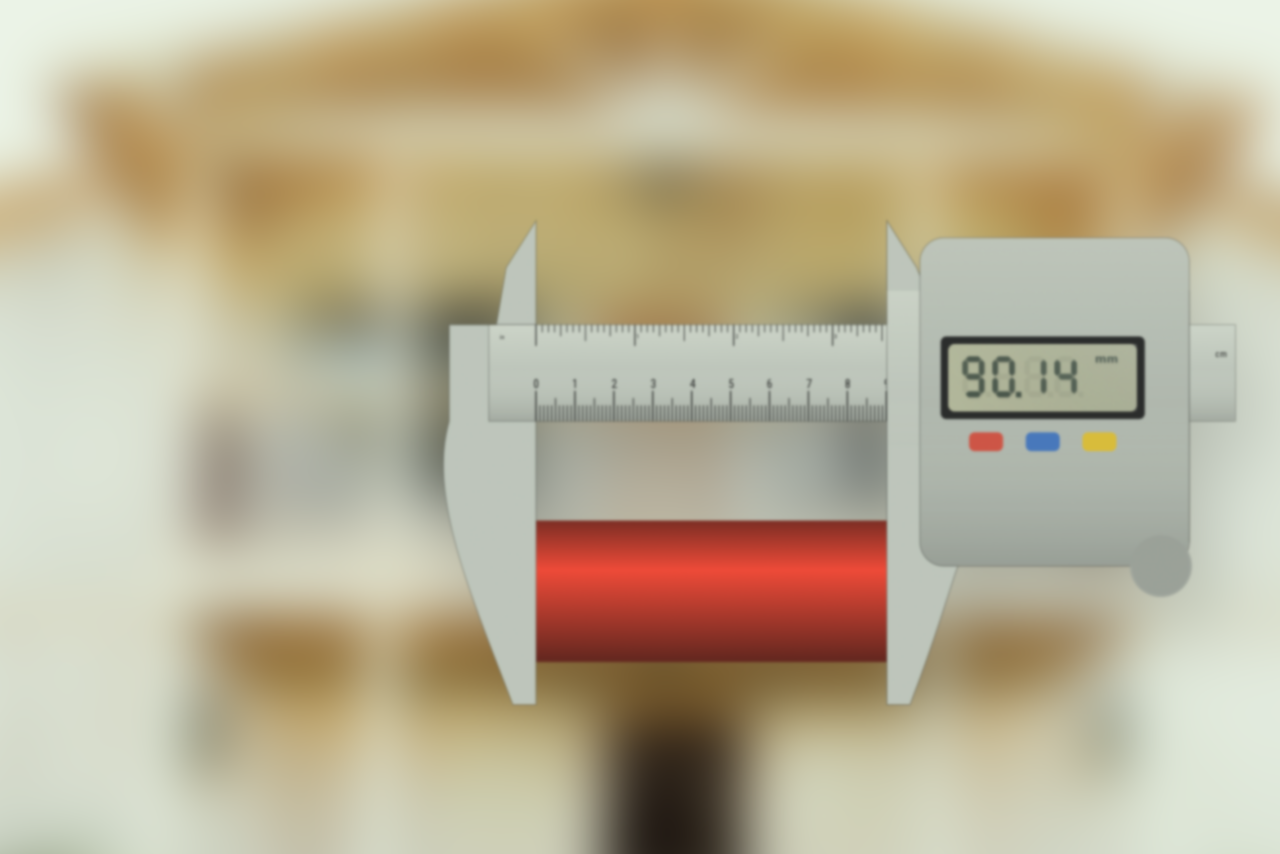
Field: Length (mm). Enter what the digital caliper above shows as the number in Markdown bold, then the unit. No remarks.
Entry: **90.14** mm
